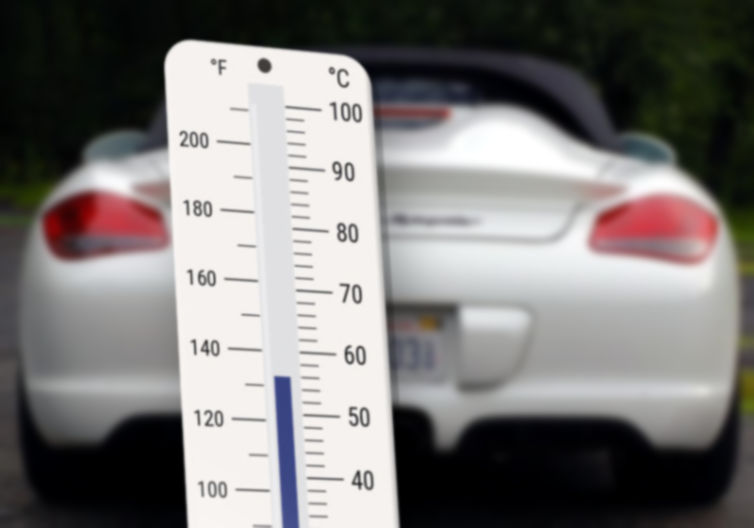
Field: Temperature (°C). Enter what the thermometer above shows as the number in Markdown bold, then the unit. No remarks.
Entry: **56** °C
